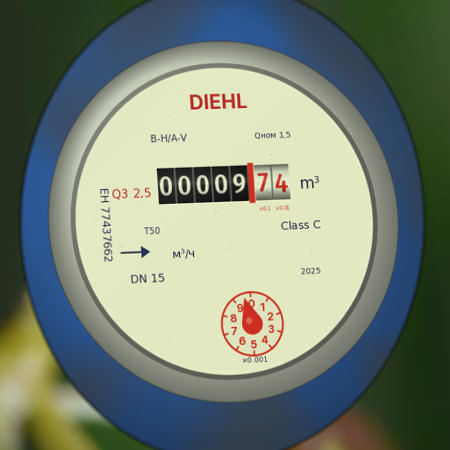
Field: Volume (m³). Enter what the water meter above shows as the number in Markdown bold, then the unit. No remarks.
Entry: **9.739** m³
